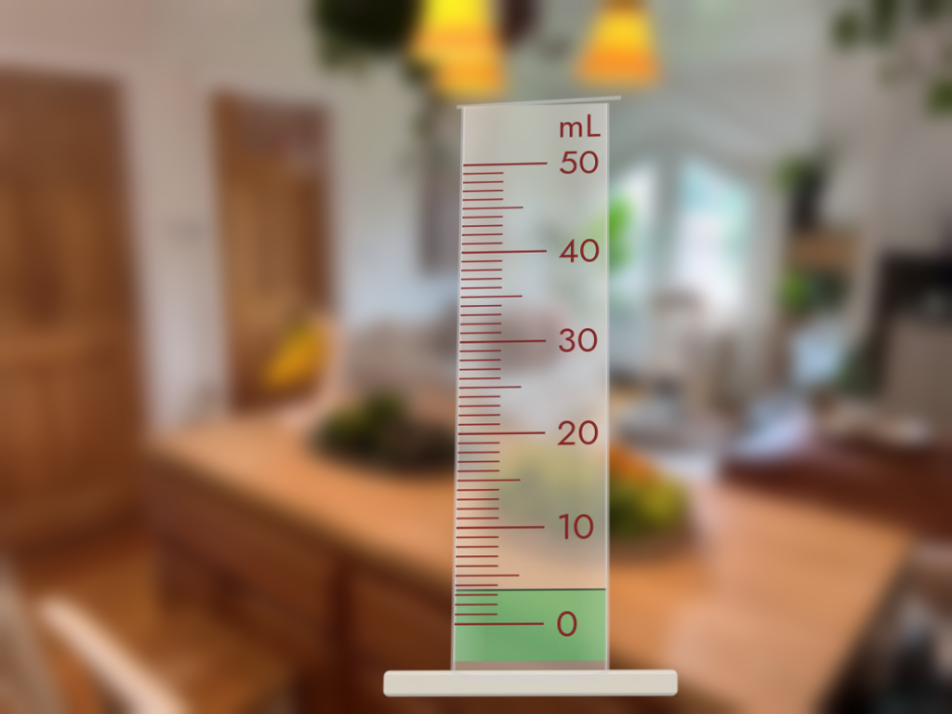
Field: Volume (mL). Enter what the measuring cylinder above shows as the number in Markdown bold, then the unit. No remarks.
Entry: **3.5** mL
